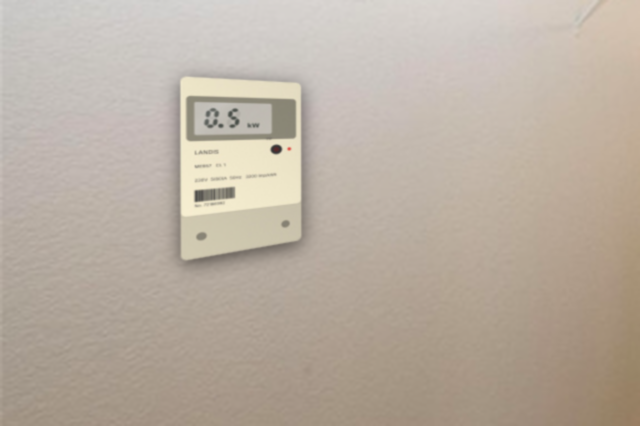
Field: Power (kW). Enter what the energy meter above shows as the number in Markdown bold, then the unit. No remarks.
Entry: **0.5** kW
